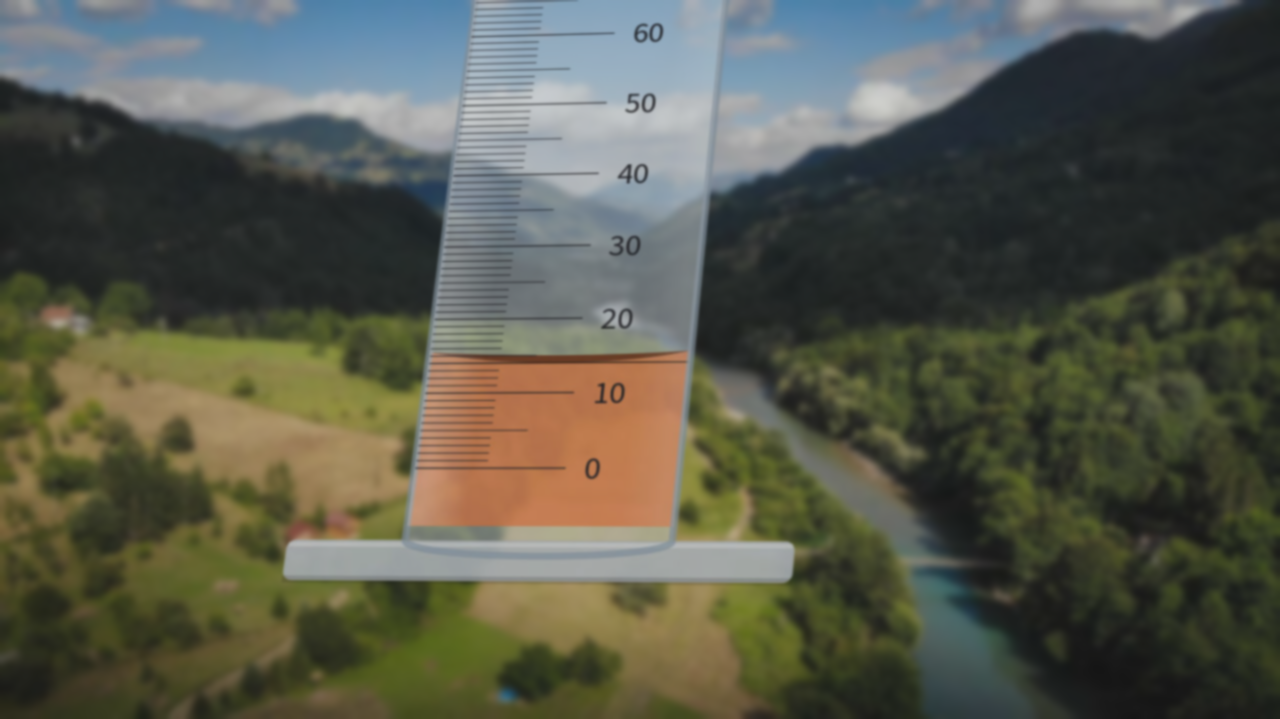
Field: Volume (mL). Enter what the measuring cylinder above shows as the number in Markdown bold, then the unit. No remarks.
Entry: **14** mL
